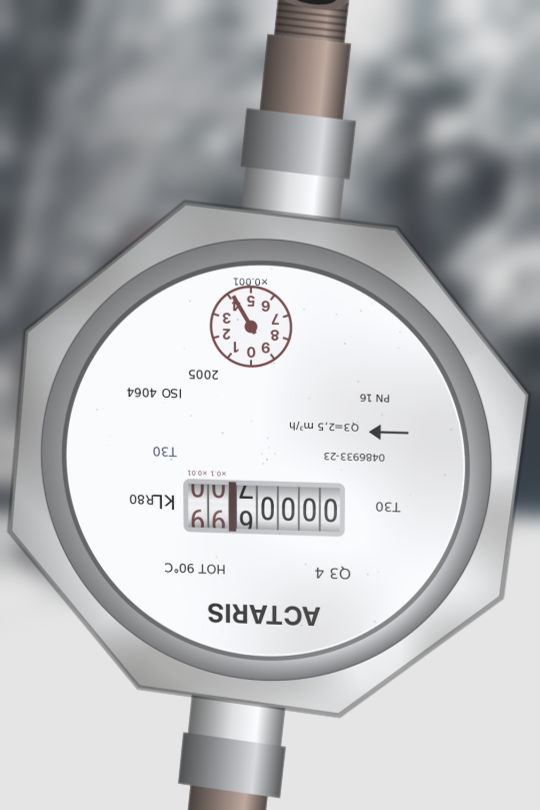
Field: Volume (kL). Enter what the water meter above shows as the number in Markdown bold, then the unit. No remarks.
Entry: **6.994** kL
